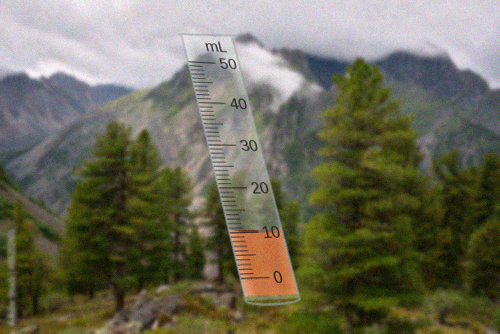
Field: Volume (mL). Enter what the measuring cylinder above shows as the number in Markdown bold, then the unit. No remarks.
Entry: **10** mL
